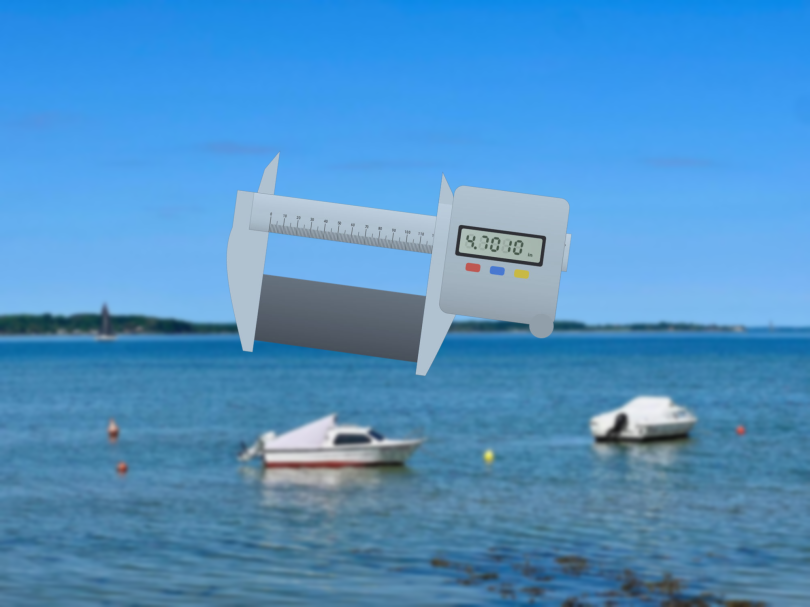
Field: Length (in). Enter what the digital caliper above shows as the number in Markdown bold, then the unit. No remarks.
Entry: **4.7010** in
